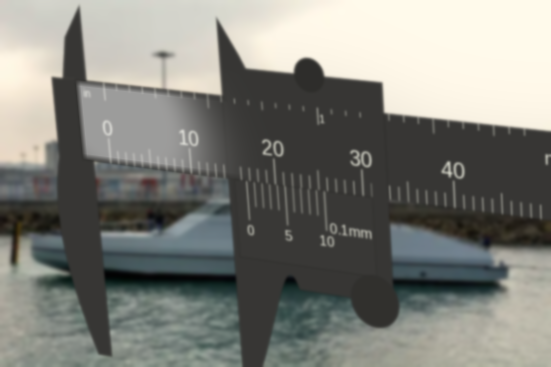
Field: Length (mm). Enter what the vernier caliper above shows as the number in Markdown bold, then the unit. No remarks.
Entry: **16.6** mm
